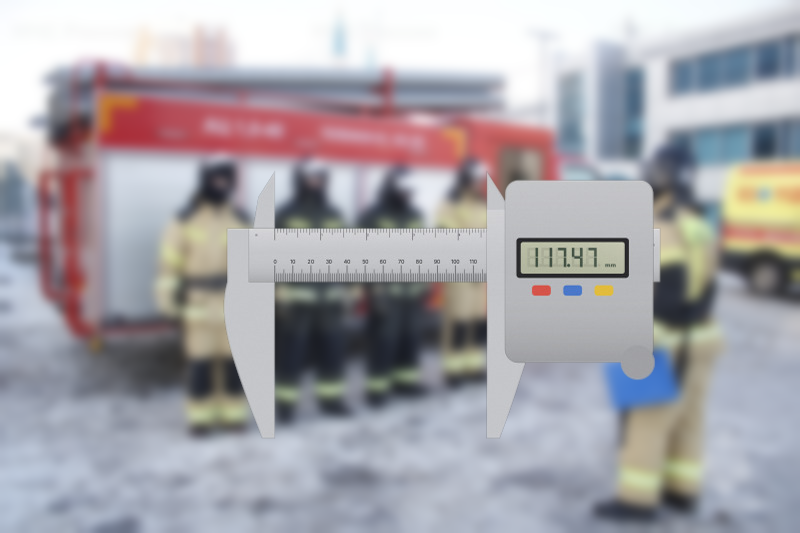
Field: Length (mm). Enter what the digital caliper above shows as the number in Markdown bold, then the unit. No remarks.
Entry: **117.47** mm
